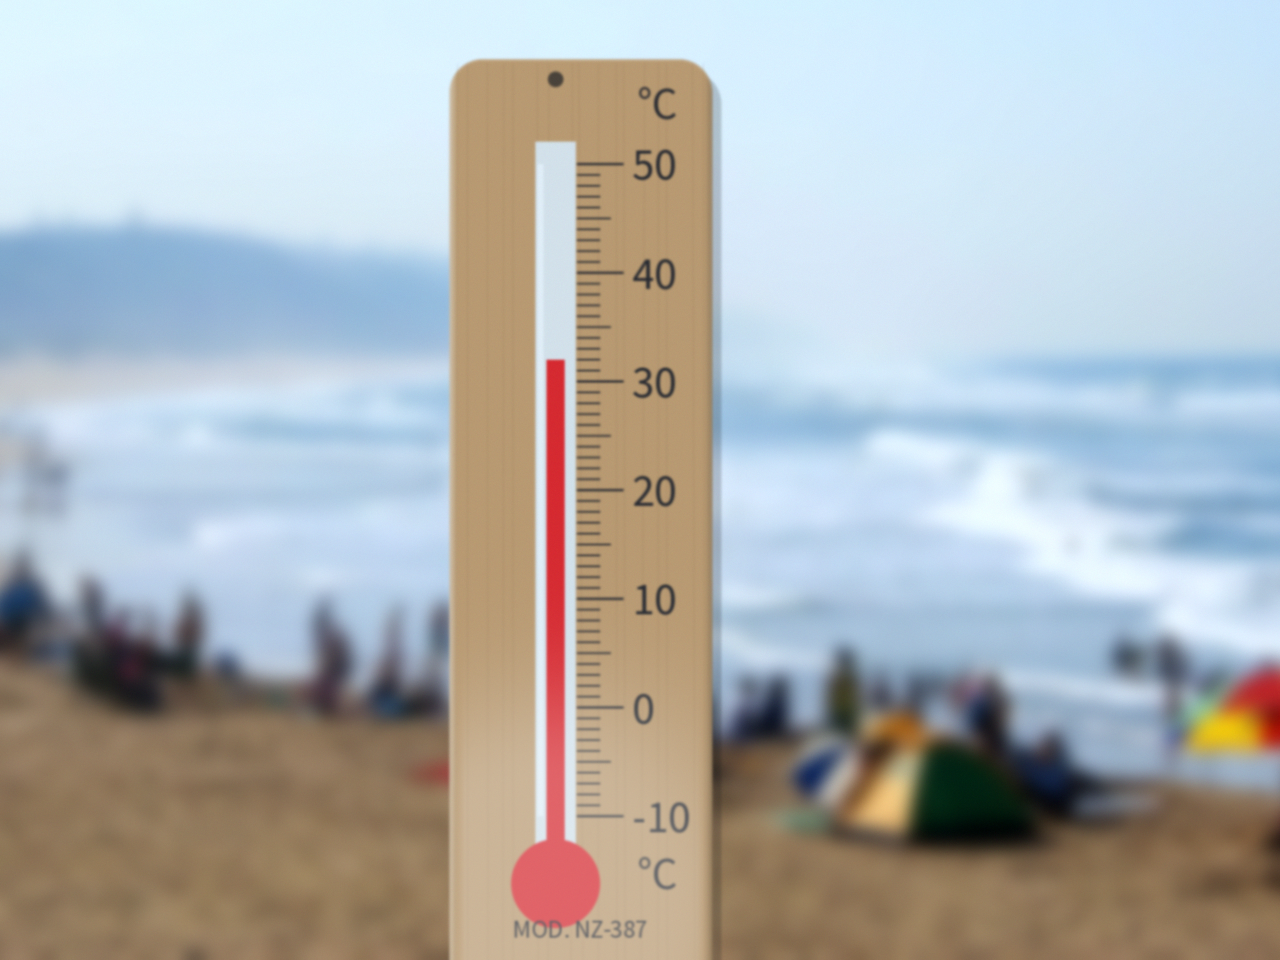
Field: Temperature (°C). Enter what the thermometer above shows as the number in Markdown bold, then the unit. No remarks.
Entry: **32** °C
